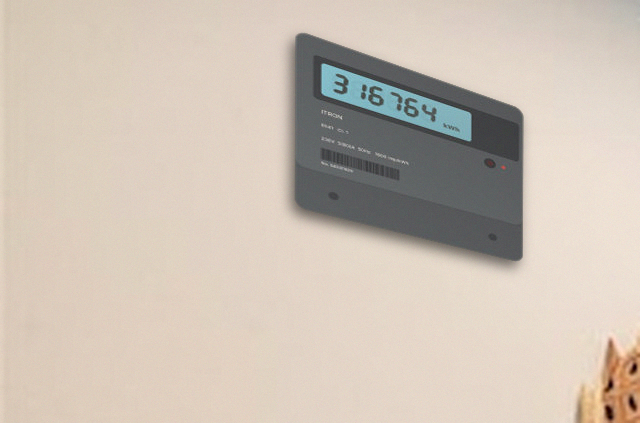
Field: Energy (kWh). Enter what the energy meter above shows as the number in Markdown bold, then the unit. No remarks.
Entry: **316764** kWh
